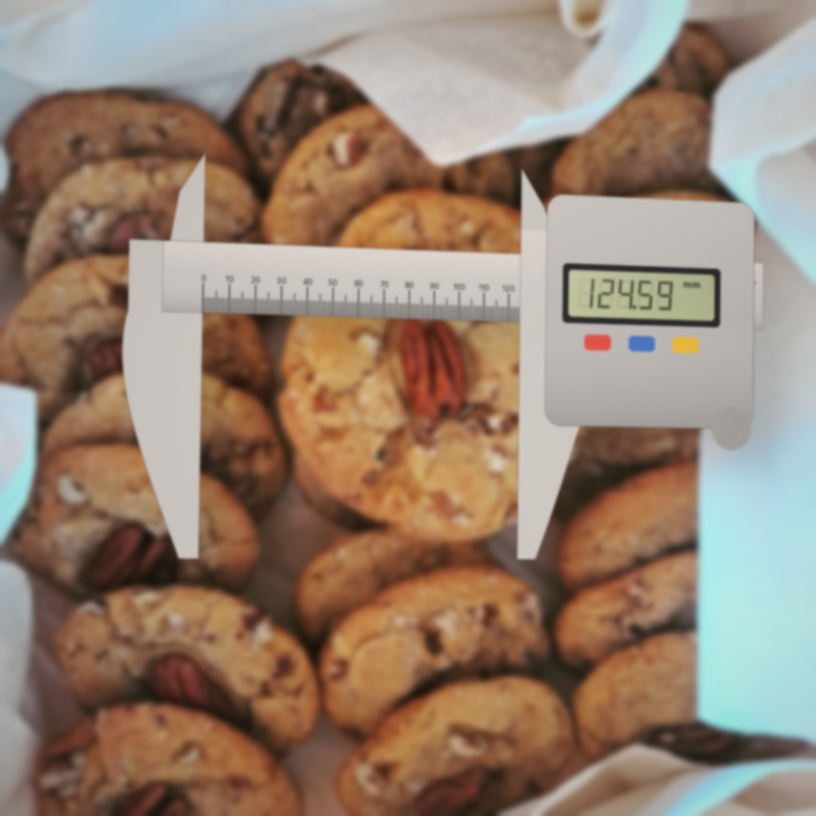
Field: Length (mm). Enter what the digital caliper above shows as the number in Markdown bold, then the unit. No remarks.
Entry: **124.59** mm
